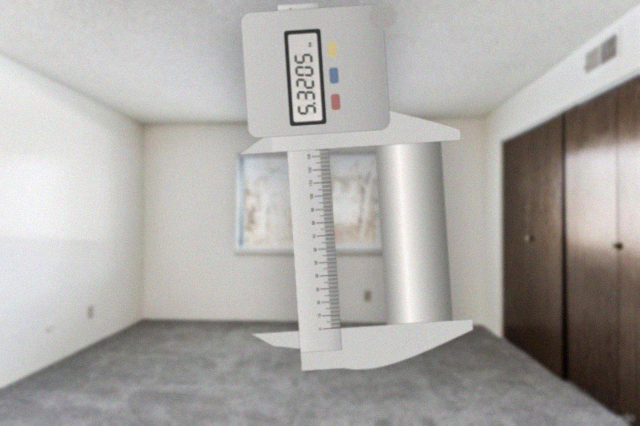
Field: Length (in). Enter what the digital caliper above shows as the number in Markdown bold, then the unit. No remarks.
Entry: **5.3205** in
